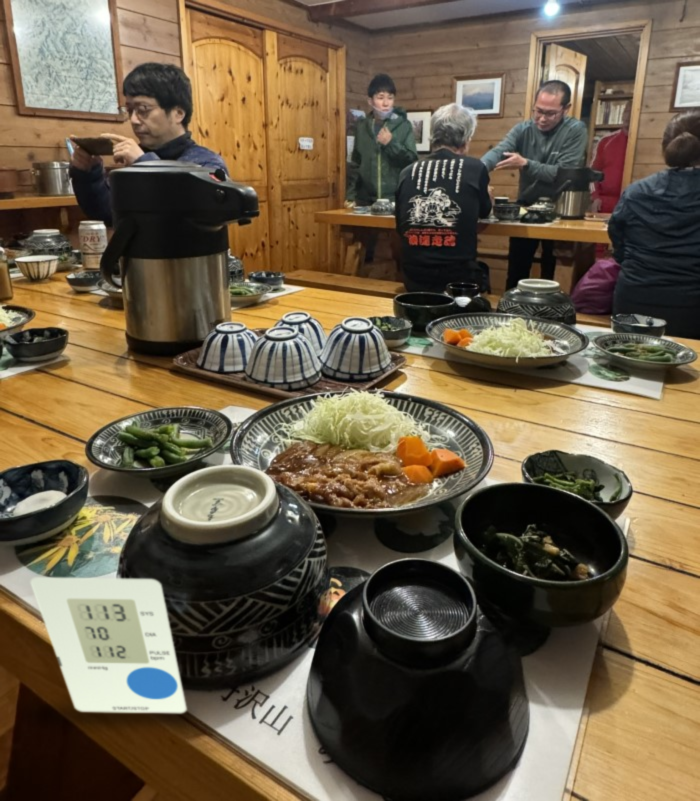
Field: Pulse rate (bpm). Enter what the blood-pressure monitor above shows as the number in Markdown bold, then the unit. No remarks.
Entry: **112** bpm
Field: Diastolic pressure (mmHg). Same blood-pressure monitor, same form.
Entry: **70** mmHg
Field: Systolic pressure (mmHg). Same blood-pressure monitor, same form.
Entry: **113** mmHg
